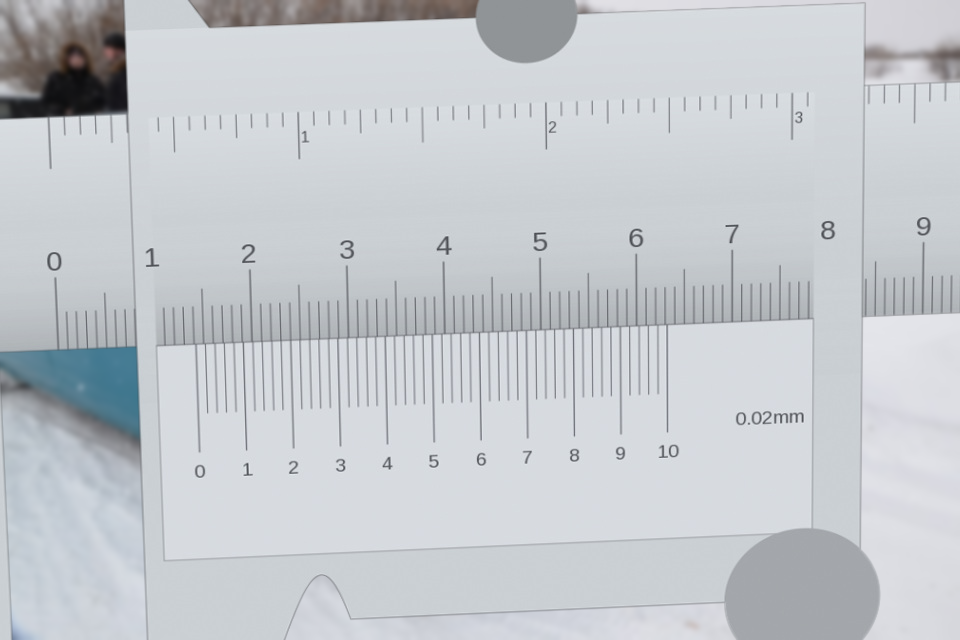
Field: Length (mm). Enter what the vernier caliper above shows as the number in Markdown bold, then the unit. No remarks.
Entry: **14.2** mm
